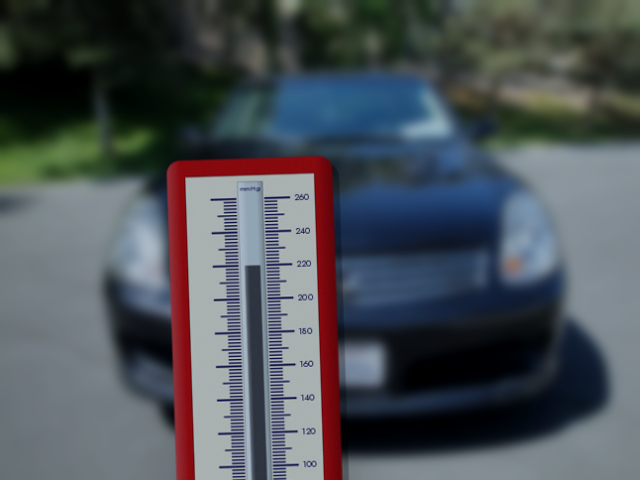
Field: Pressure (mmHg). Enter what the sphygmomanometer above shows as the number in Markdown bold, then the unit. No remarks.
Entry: **220** mmHg
